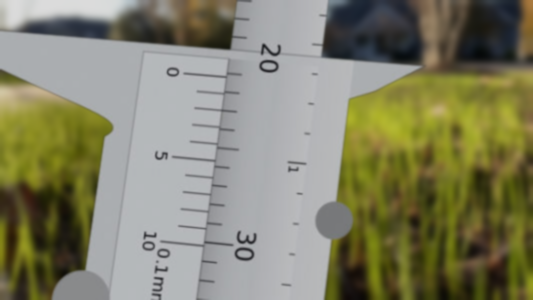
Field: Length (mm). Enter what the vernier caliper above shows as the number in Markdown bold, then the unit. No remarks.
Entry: **21.2** mm
